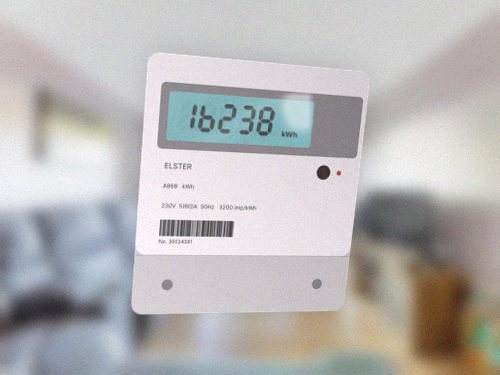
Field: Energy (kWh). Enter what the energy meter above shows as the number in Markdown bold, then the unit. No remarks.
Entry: **16238** kWh
